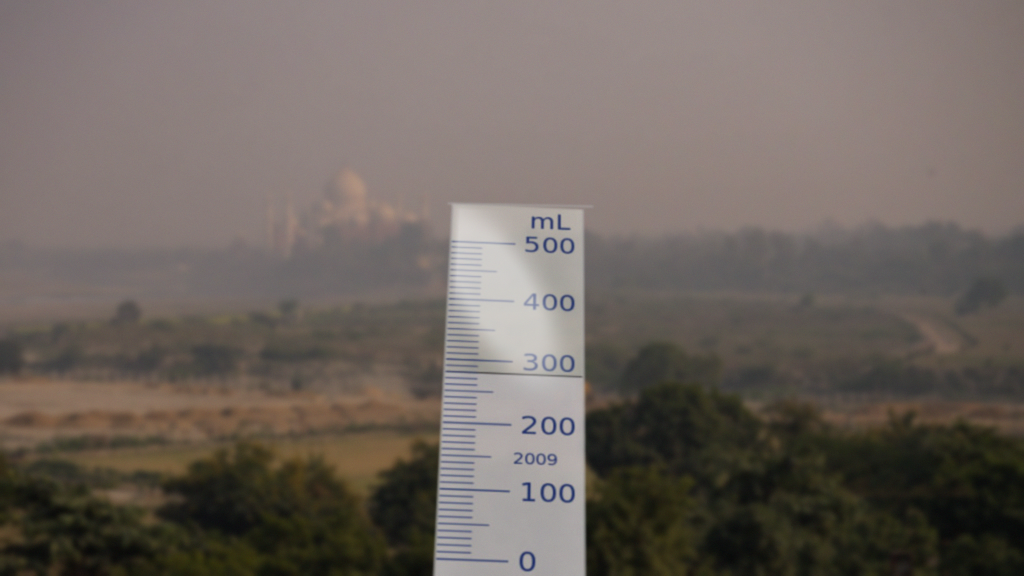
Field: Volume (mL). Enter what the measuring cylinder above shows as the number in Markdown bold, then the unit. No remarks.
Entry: **280** mL
